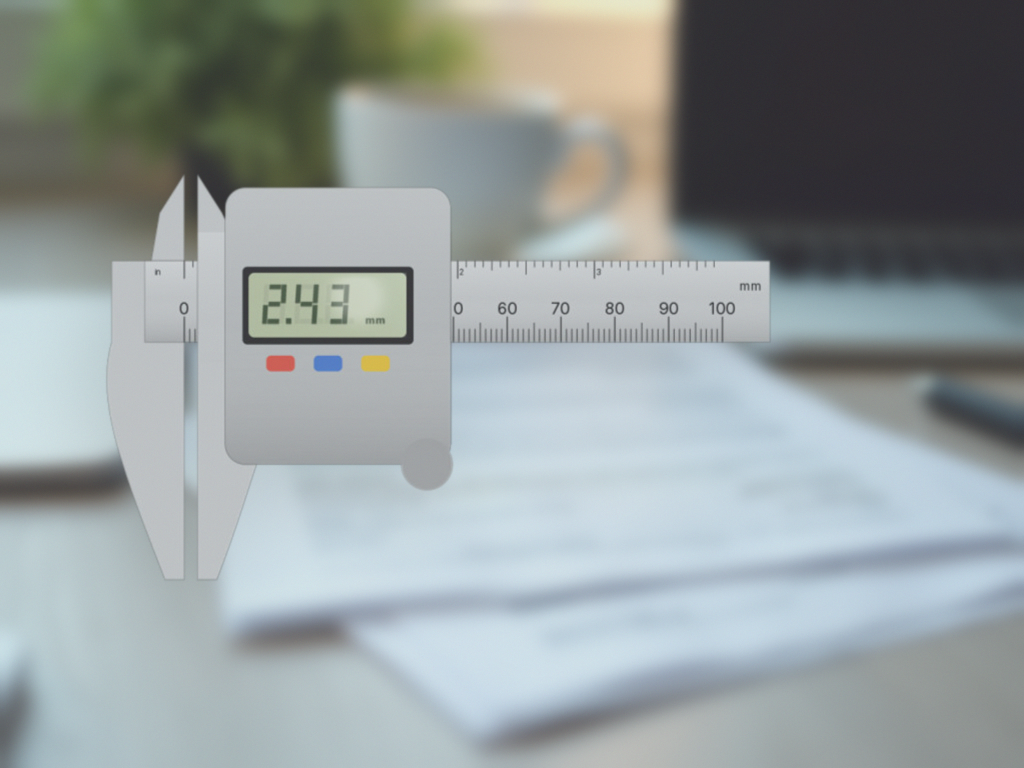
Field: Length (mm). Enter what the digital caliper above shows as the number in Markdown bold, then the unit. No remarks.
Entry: **2.43** mm
